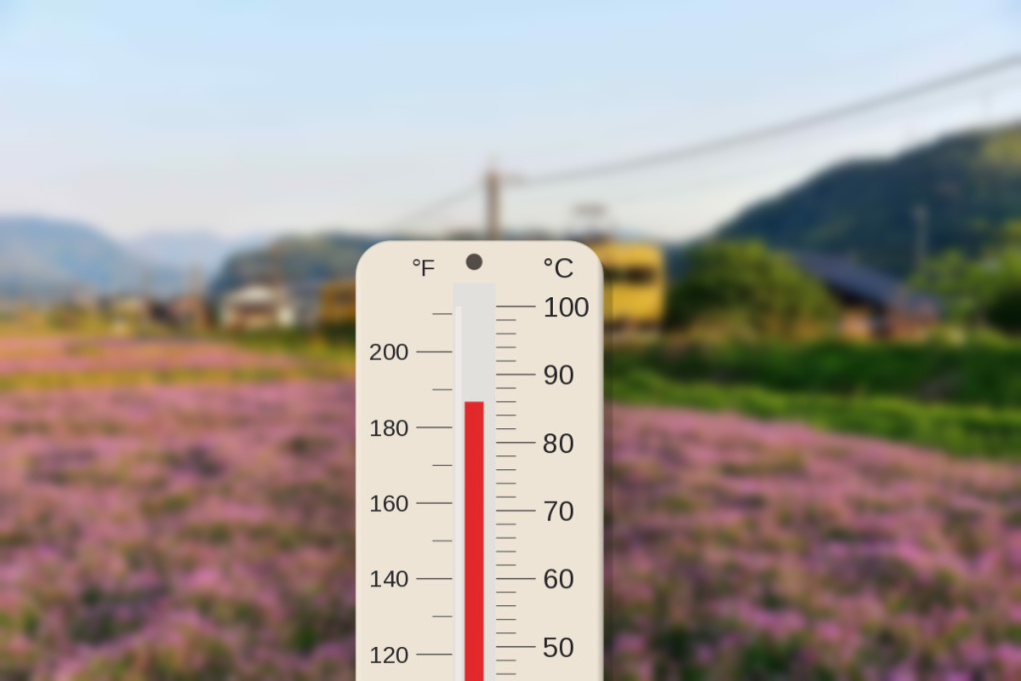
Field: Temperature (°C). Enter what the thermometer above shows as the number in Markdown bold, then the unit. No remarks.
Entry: **86** °C
